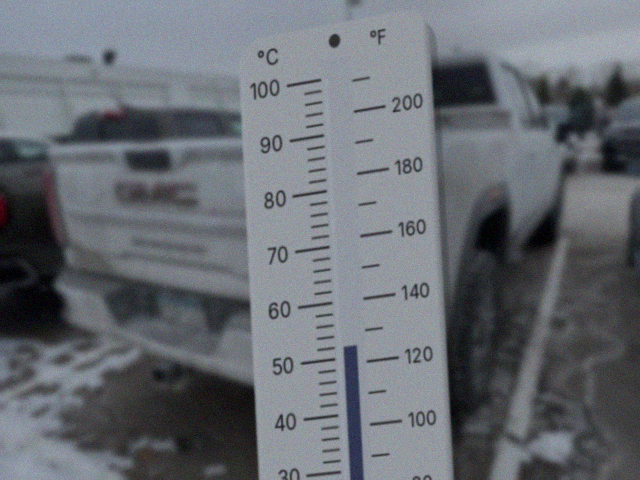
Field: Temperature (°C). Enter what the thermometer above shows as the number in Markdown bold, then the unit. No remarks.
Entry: **52** °C
